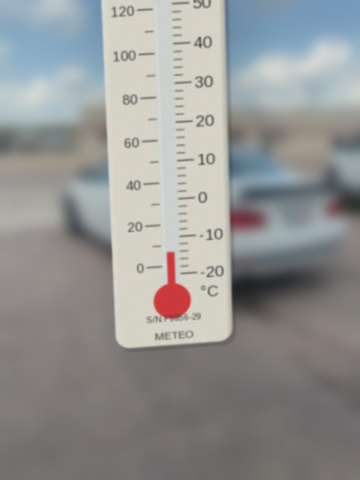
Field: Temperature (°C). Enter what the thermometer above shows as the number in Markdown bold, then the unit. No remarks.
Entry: **-14** °C
